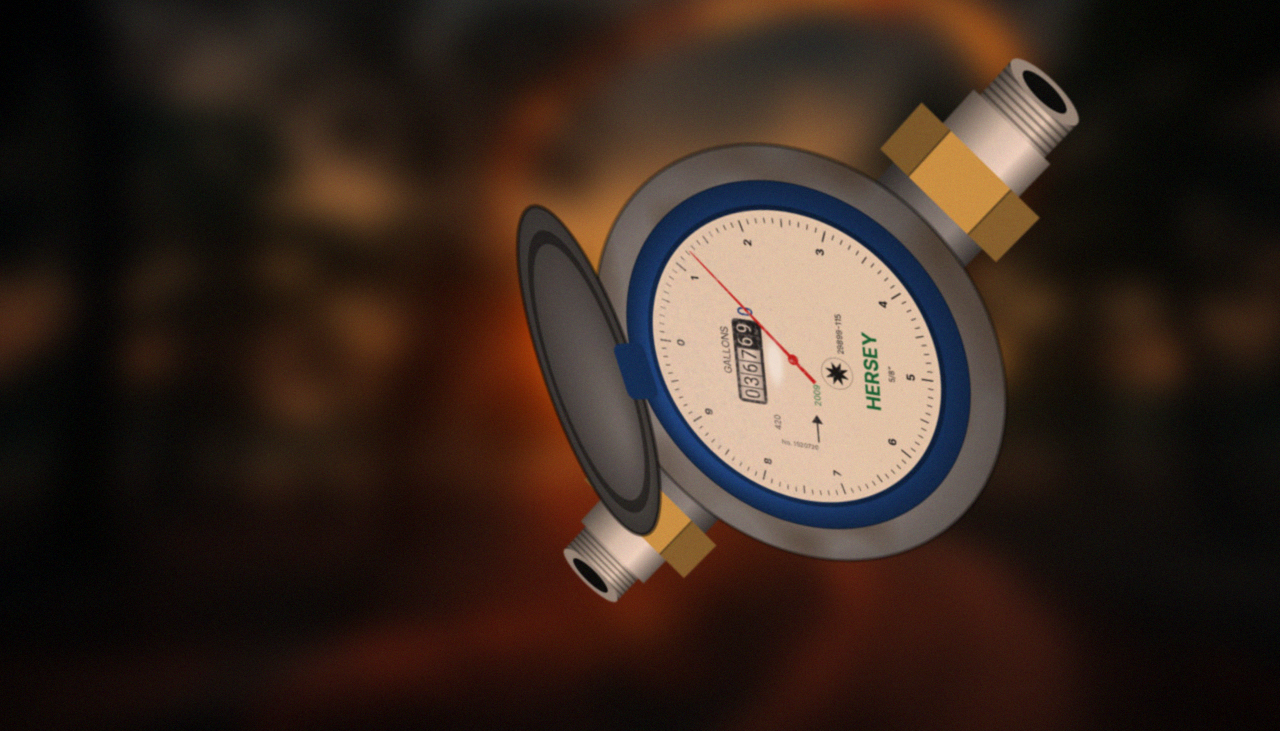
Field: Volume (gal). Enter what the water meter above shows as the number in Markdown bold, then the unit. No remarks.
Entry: **367691.2** gal
